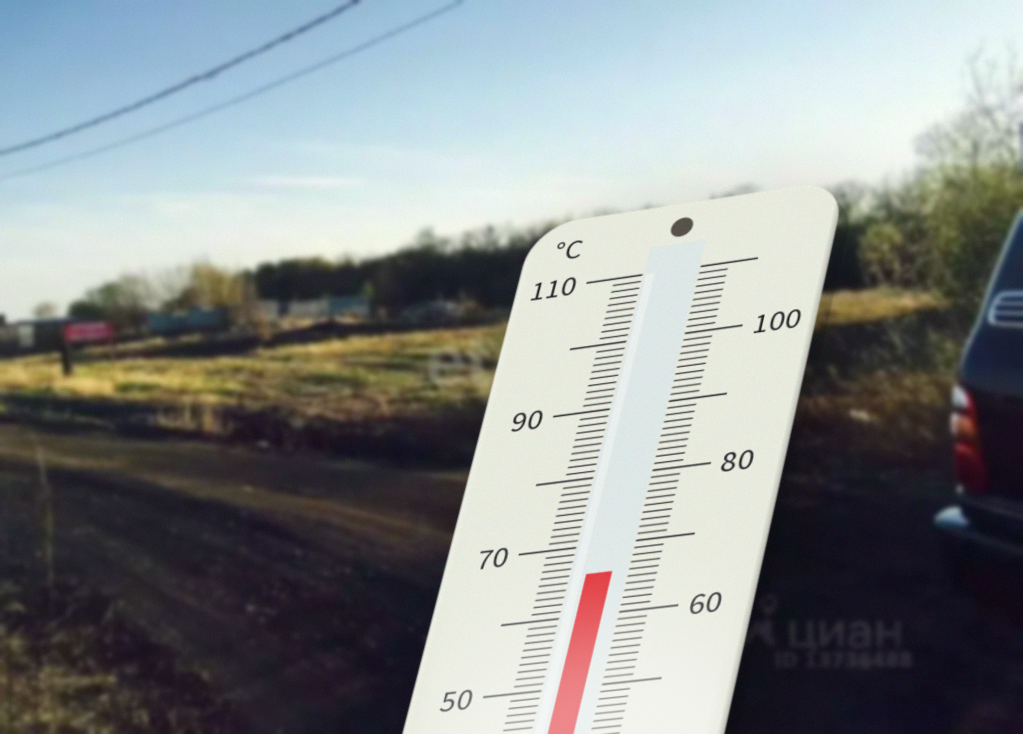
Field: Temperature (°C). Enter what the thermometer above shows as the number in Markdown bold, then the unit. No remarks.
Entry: **66** °C
